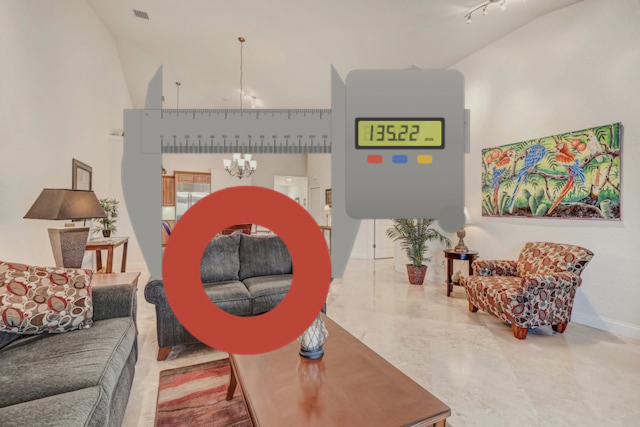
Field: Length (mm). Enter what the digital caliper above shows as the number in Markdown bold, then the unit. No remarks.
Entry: **135.22** mm
